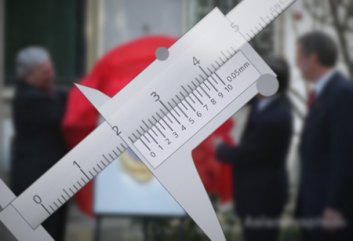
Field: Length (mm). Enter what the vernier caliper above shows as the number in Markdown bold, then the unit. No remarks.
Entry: **22.4** mm
